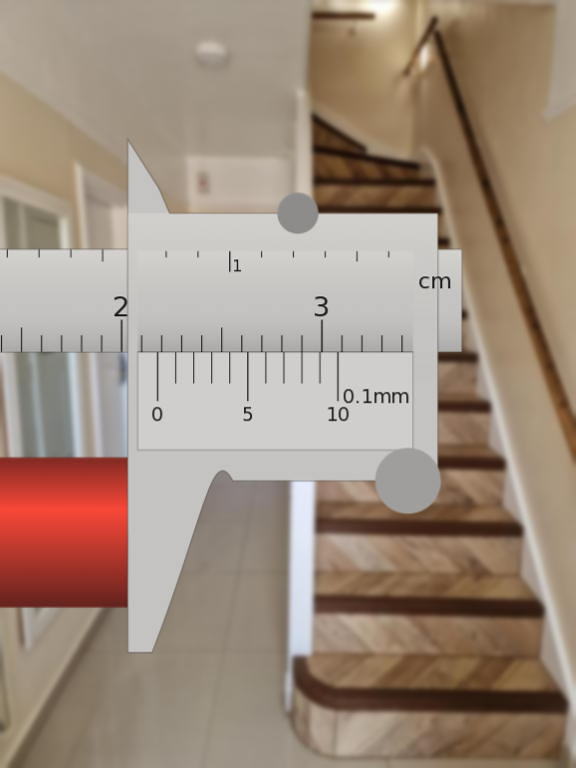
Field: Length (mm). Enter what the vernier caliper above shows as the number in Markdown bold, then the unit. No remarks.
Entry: **21.8** mm
